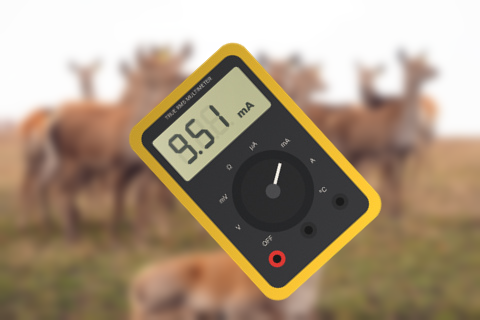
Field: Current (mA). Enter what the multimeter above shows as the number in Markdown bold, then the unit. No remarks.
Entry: **9.51** mA
